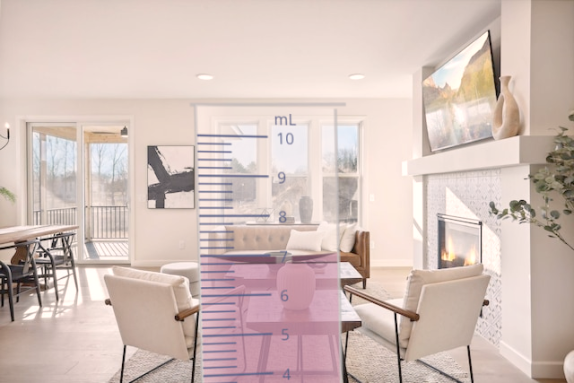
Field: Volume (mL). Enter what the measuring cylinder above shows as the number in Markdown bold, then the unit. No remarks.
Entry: **6.8** mL
